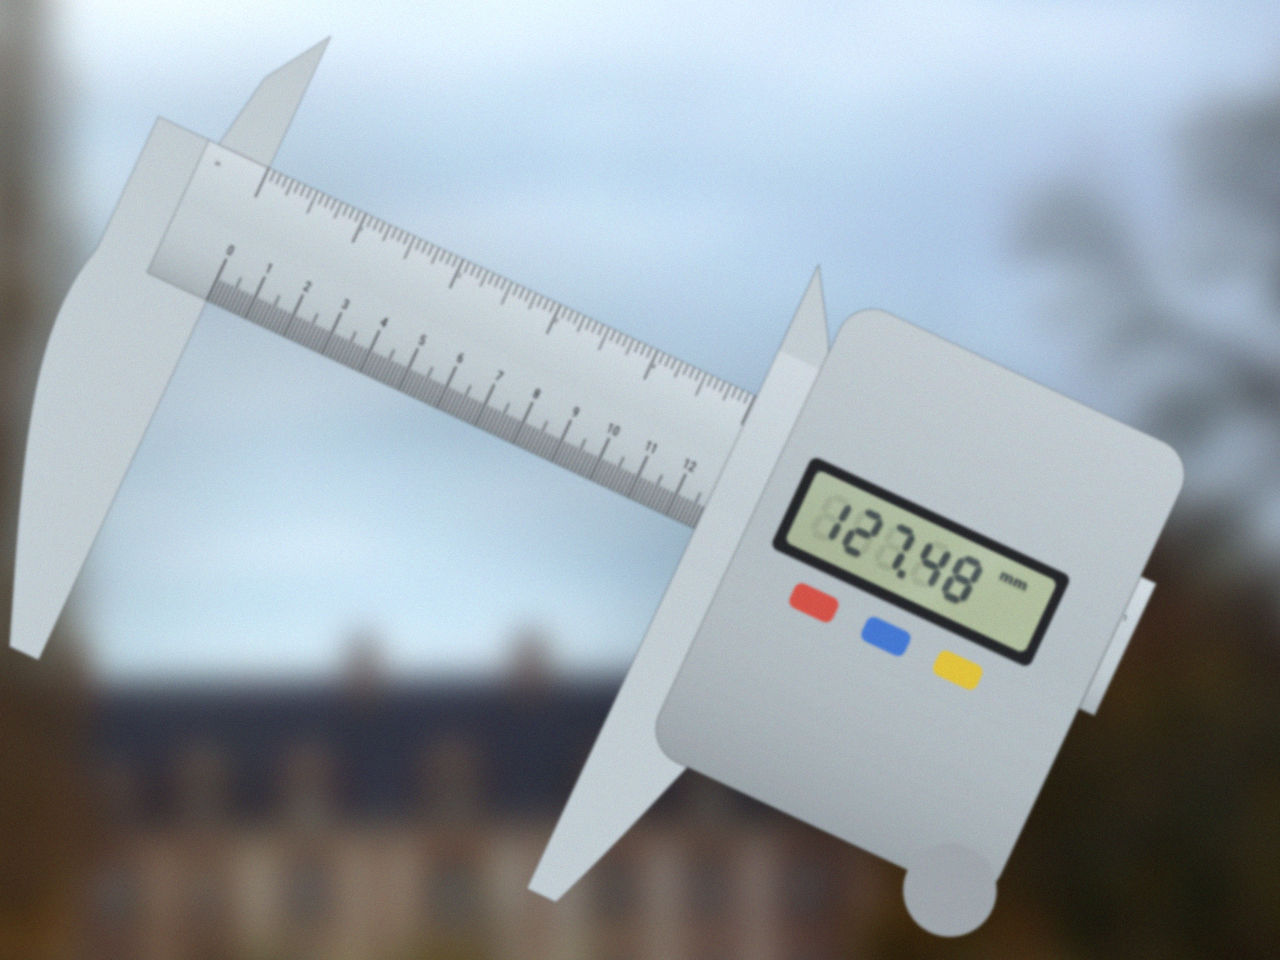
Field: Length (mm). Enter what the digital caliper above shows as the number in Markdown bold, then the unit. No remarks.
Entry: **127.48** mm
